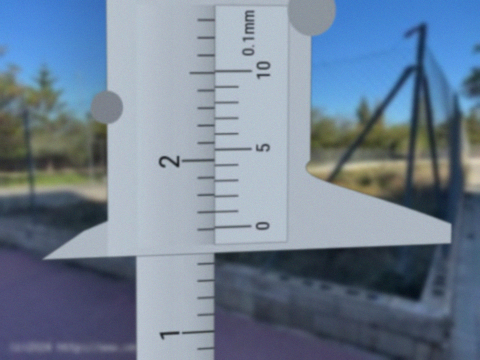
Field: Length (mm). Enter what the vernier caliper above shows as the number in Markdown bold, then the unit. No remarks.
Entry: **16.1** mm
